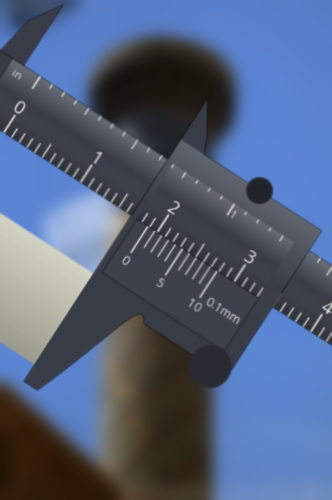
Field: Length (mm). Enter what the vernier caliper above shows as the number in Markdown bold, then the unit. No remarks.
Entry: **18.8** mm
